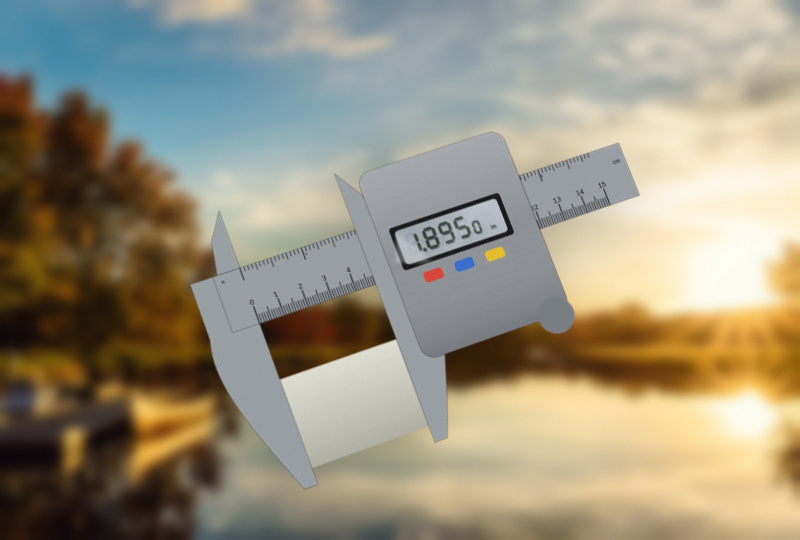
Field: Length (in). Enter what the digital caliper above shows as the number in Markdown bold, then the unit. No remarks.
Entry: **1.8950** in
